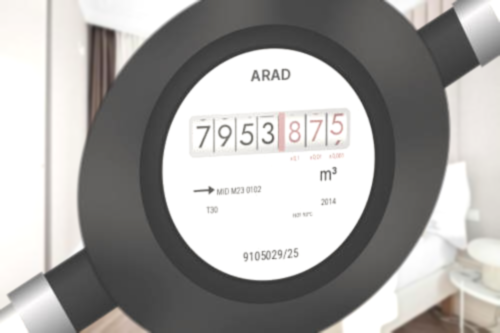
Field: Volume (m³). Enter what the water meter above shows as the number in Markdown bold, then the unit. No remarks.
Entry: **7953.875** m³
